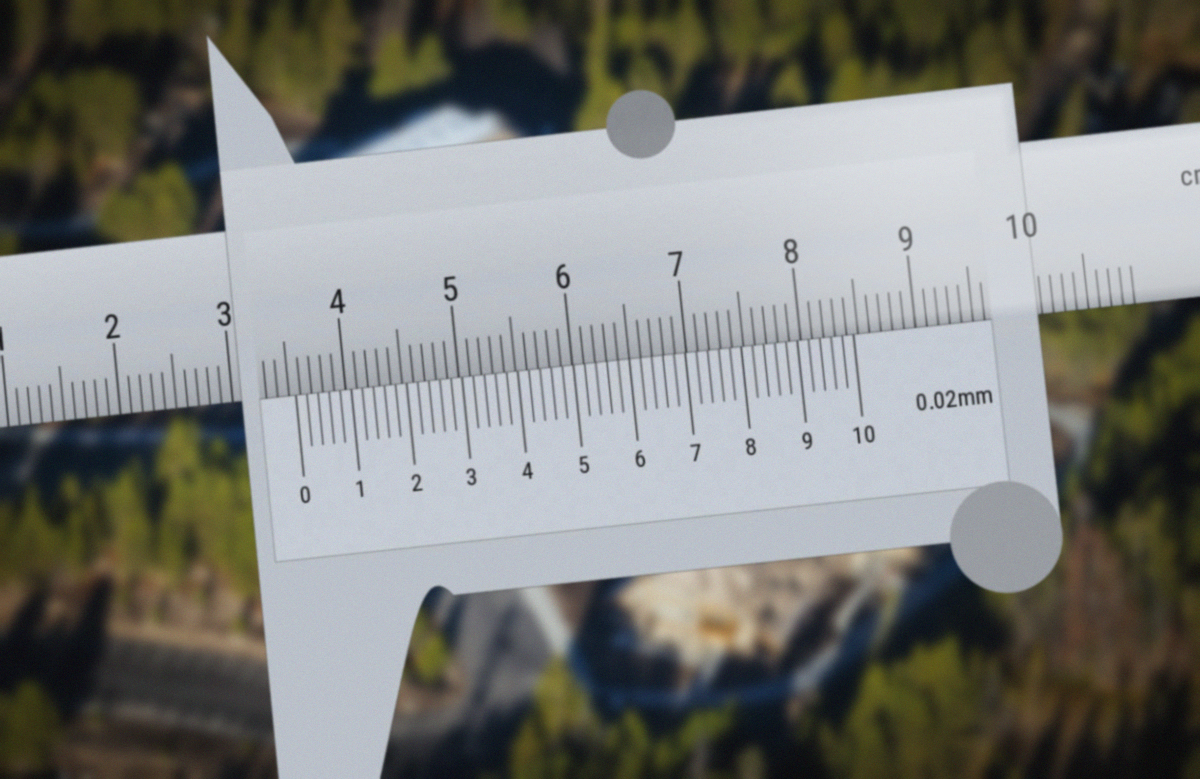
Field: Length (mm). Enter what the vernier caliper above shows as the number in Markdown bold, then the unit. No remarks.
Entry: **35.6** mm
